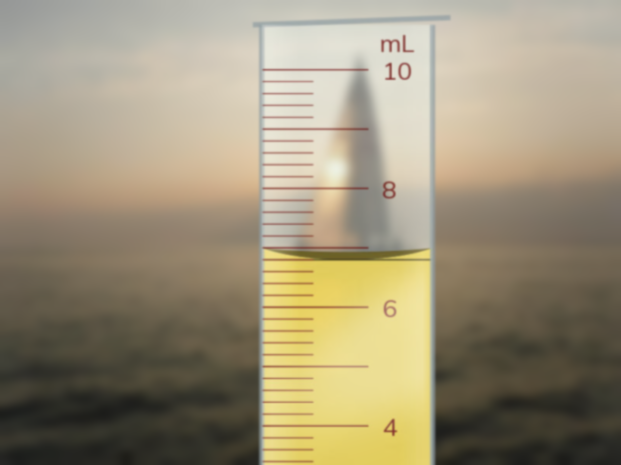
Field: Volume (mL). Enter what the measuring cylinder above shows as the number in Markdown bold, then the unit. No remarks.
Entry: **6.8** mL
